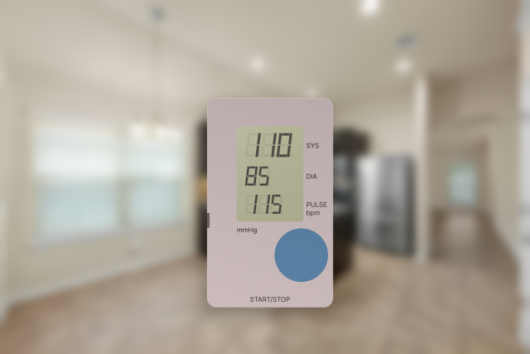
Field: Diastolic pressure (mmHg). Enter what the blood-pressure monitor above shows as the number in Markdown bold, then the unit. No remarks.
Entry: **85** mmHg
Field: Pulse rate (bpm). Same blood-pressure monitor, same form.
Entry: **115** bpm
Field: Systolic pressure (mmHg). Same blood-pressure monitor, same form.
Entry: **110** mmHg
